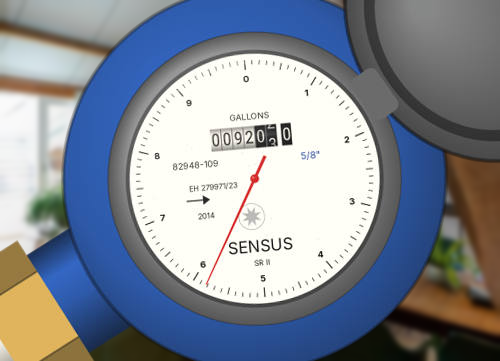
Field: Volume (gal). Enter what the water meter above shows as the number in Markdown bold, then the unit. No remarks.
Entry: **92025.8** gal
